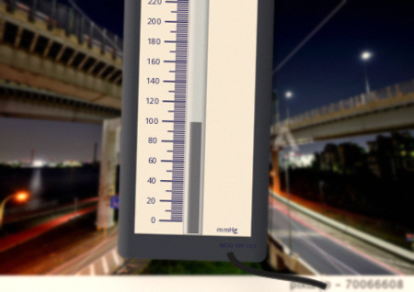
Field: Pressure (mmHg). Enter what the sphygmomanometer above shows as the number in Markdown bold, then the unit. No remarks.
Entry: **100** mmHg
